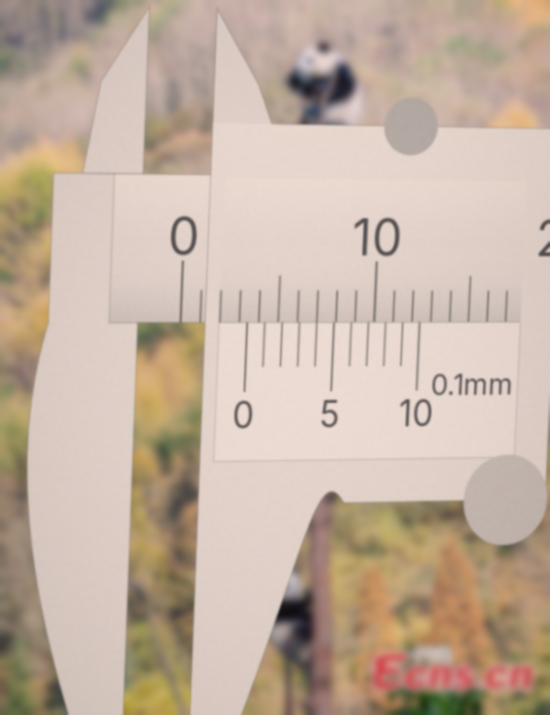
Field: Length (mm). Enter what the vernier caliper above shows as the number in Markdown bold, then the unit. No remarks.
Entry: **3.4** mm
